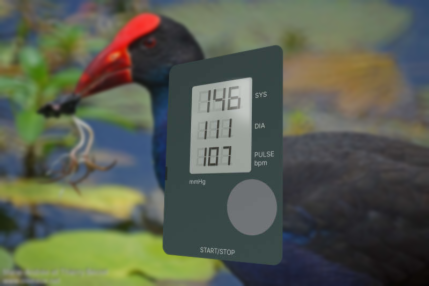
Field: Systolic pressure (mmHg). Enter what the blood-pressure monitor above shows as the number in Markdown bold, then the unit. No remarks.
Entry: **146** mmHg
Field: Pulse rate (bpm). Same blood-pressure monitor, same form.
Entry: **107** bpm
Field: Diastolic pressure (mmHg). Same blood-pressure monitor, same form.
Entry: **111** mmHg
